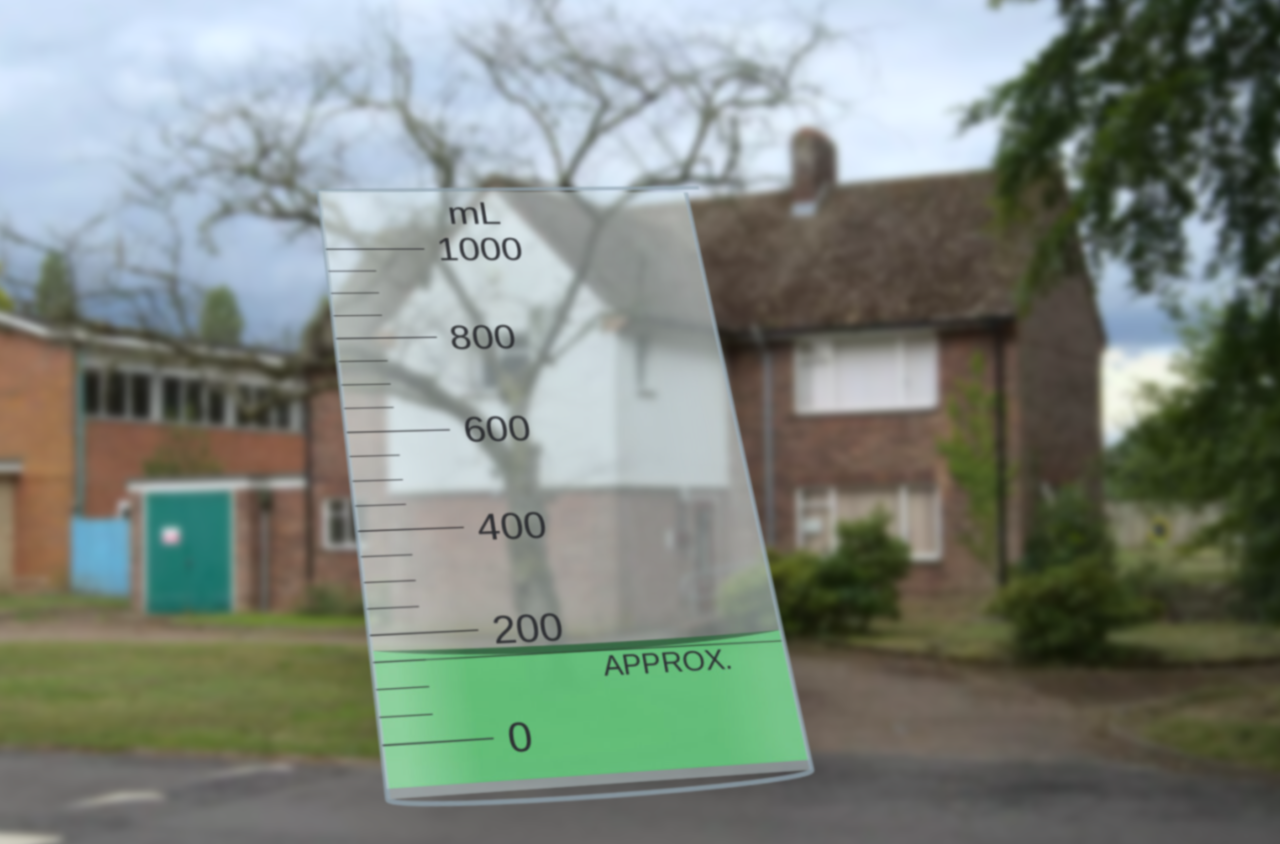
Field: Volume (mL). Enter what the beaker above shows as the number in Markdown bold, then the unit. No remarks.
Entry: **150** mL
